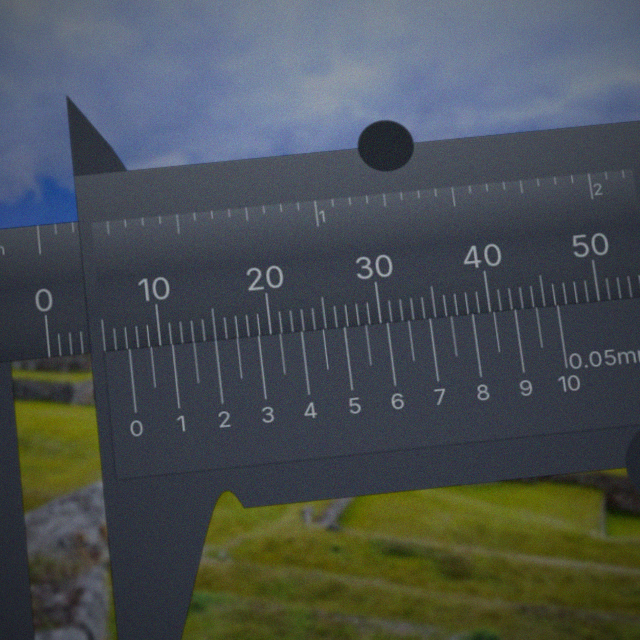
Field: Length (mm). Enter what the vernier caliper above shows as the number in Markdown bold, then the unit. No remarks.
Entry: **7.2** mm
